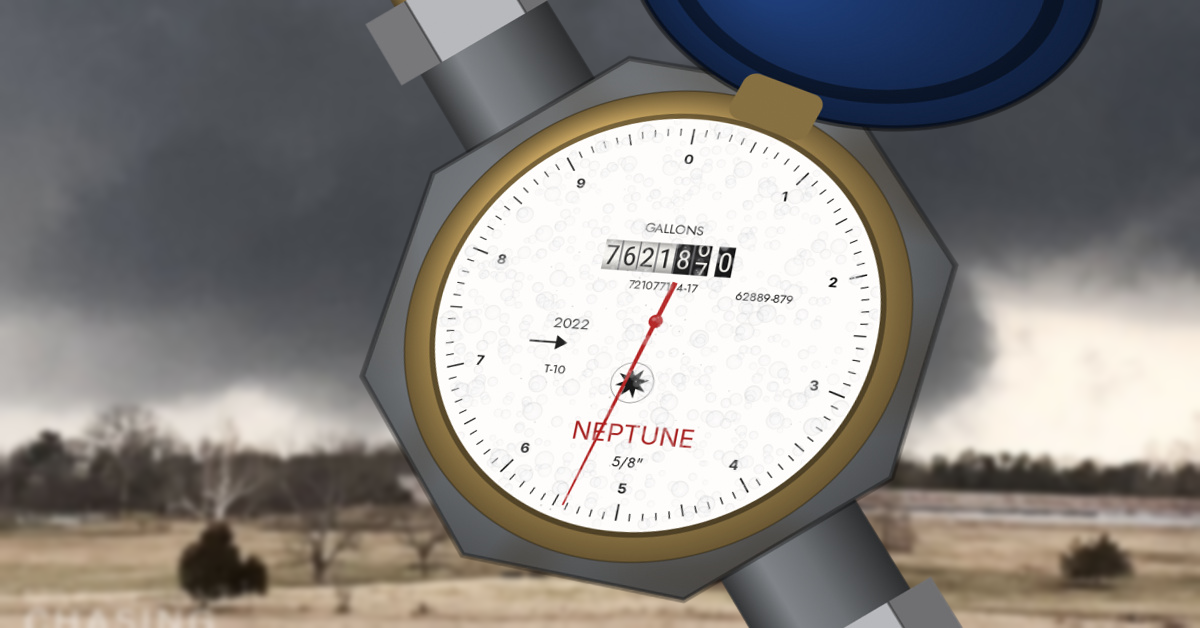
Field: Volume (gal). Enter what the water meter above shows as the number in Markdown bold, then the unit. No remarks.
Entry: **7621865.4** gal
